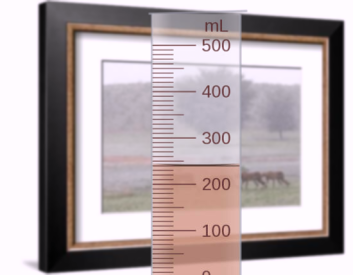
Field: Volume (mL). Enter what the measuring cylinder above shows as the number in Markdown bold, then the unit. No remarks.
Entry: **240** mL
